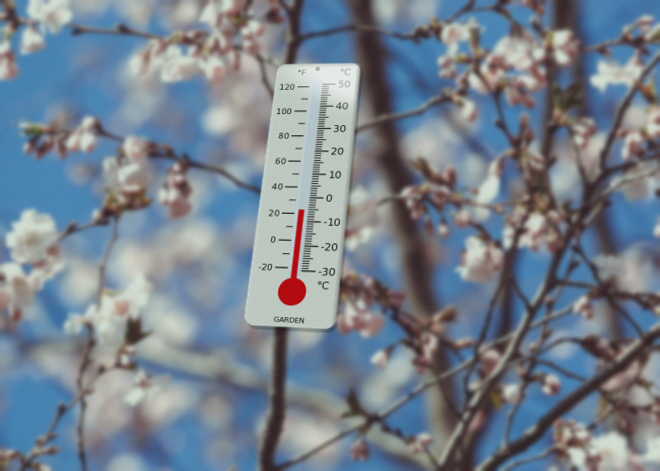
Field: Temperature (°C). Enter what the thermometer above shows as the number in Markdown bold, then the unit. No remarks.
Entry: **-5** °C
